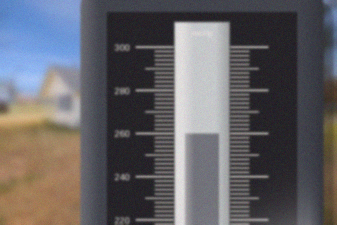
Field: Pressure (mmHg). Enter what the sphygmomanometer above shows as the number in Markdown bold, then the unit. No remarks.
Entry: **260** mmHg
